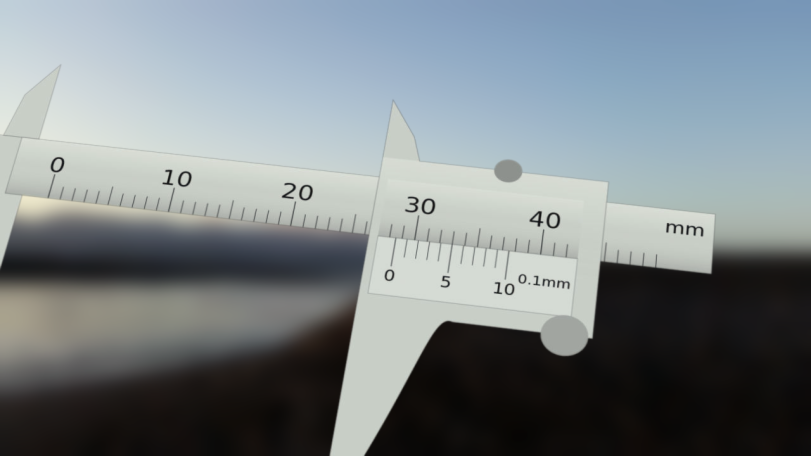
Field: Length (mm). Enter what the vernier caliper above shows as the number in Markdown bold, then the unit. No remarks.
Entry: **28.5** mm
